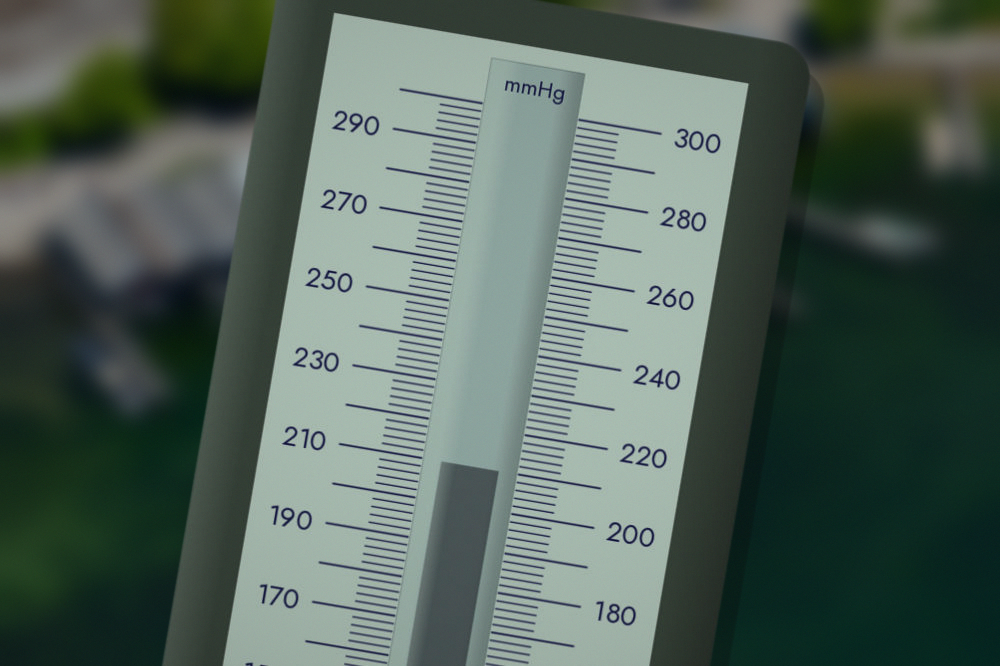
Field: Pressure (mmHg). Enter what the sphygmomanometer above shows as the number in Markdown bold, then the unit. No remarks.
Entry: **210** mmHg
